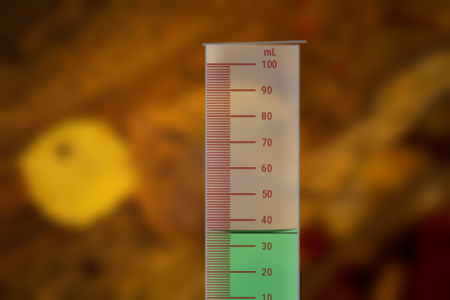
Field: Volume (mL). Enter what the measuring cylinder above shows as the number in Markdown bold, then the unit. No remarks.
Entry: **35** mL
